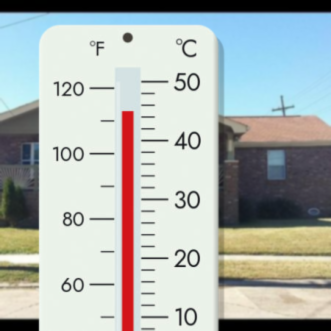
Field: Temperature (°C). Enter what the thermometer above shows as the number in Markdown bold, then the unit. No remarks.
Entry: **45** °C
